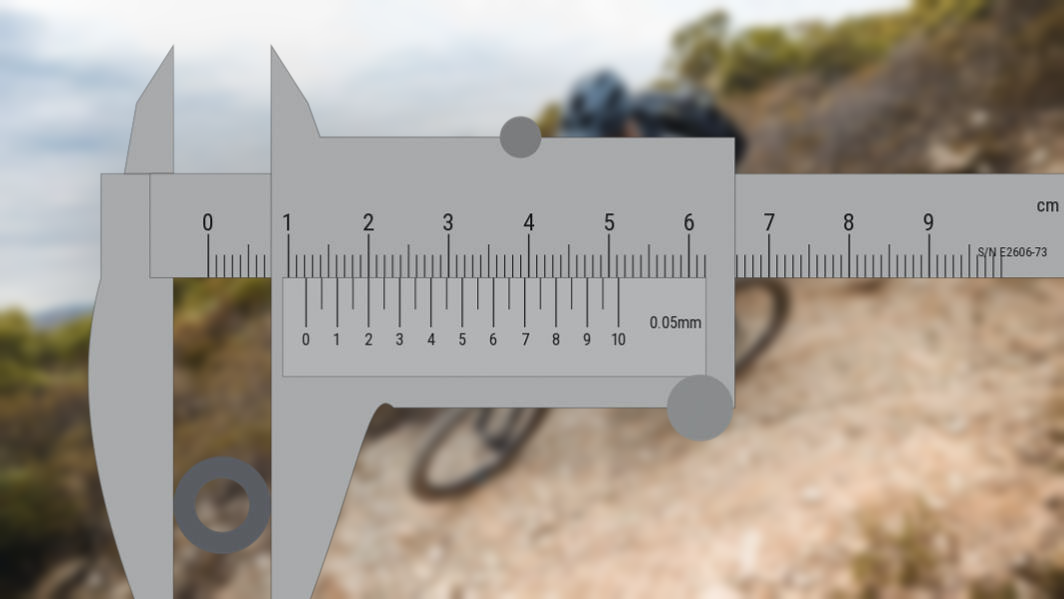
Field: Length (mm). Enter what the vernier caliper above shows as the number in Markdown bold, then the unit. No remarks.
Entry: **12.2** mm
